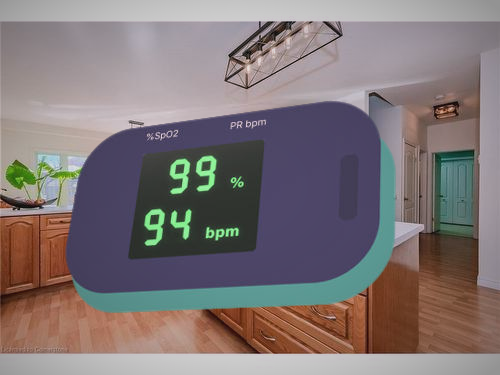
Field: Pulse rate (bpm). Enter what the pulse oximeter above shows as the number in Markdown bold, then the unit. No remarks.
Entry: **94** bpm
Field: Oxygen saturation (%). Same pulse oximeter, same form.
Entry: **99** %
